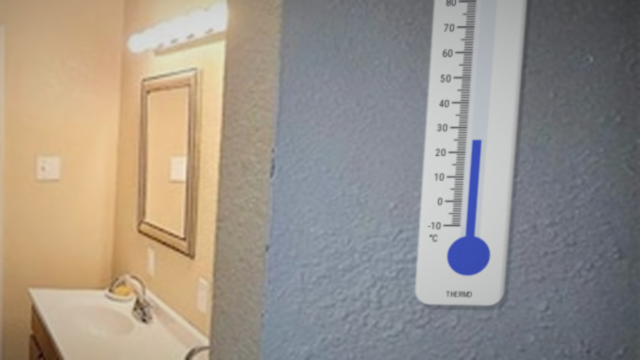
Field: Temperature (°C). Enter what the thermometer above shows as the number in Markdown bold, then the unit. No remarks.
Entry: **25** °C
